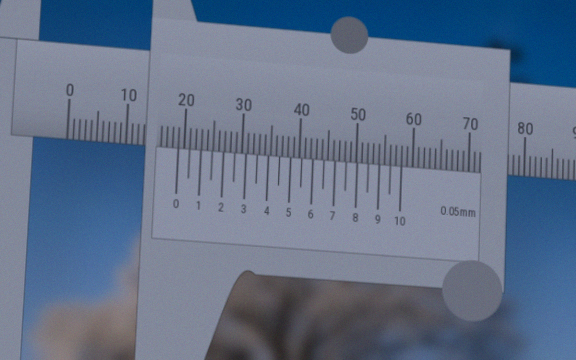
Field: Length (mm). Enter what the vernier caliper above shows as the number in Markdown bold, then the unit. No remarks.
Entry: **19.0** mm
